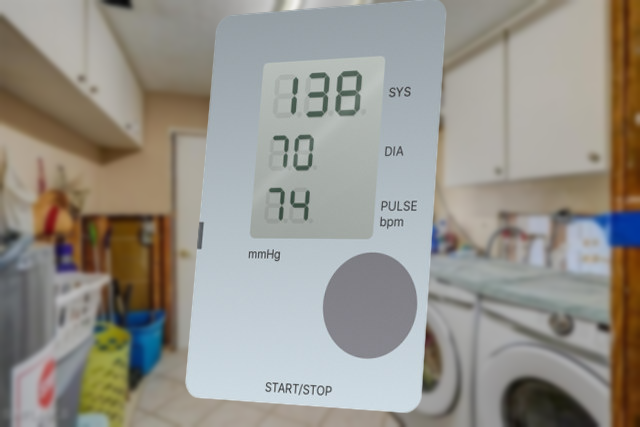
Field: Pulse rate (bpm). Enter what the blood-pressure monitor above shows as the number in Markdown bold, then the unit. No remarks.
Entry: **74** bpm
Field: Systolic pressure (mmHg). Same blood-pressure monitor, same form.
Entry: **138** mmHg
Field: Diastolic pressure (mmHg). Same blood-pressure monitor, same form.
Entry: **70** mmHg
